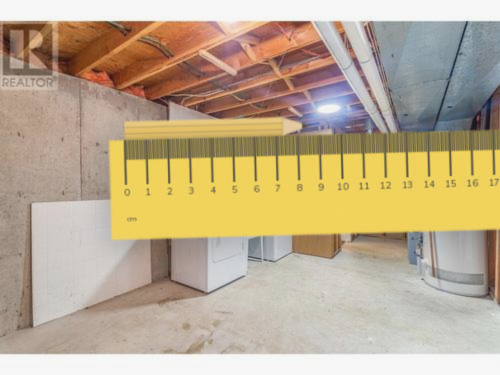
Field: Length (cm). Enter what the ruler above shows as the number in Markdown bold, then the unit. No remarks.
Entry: **8.5** cm
